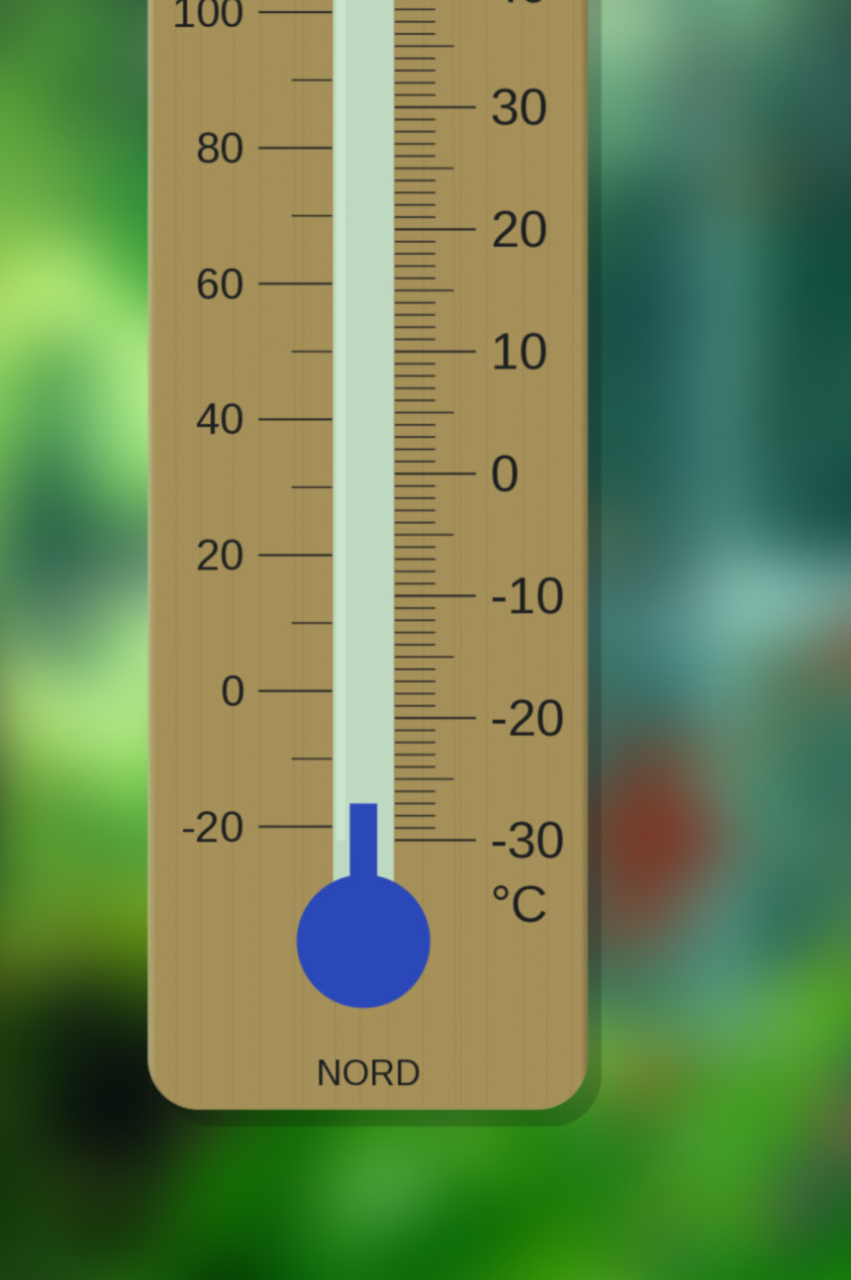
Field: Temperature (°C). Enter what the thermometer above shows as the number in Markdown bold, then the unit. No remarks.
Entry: **-27** °C
